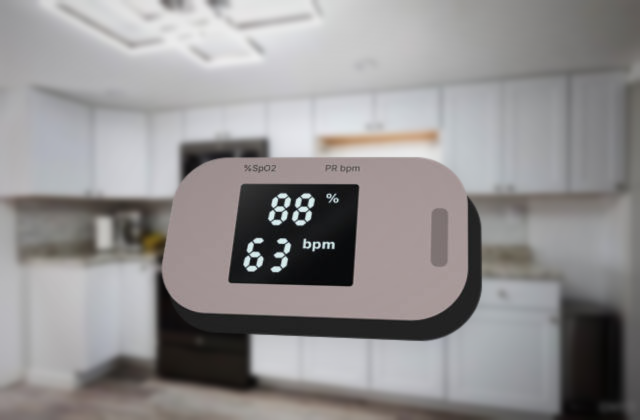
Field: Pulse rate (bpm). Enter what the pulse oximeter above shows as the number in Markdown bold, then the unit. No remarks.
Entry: **63** bpm
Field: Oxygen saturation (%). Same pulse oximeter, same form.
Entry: **88** %
